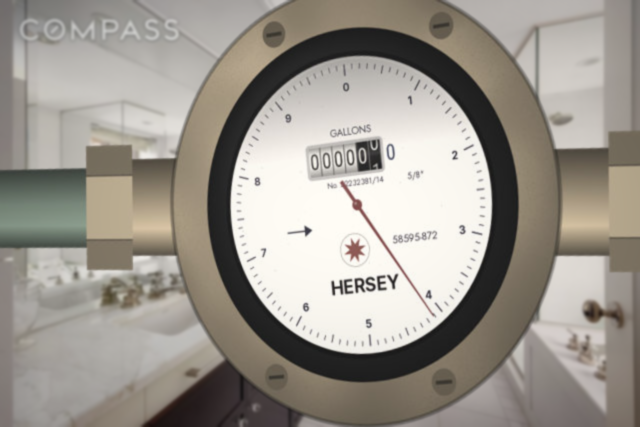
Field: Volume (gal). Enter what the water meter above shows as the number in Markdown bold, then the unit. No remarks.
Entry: **4.1** gal
